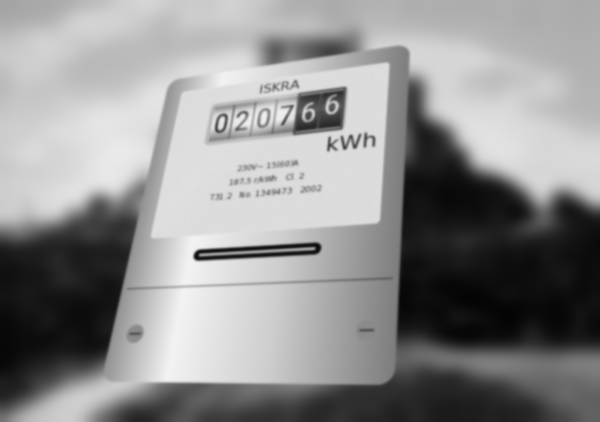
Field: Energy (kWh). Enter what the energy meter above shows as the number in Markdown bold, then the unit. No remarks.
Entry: **207.66** kWh
